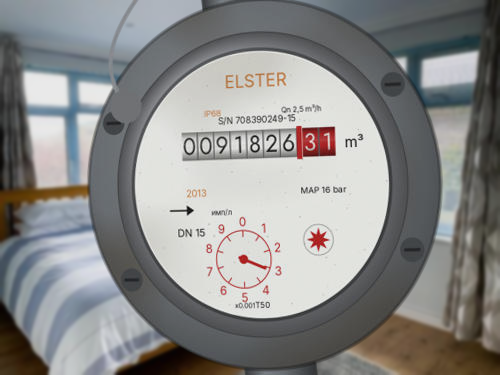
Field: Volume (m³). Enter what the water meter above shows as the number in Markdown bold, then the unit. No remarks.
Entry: **91826.313** m³
